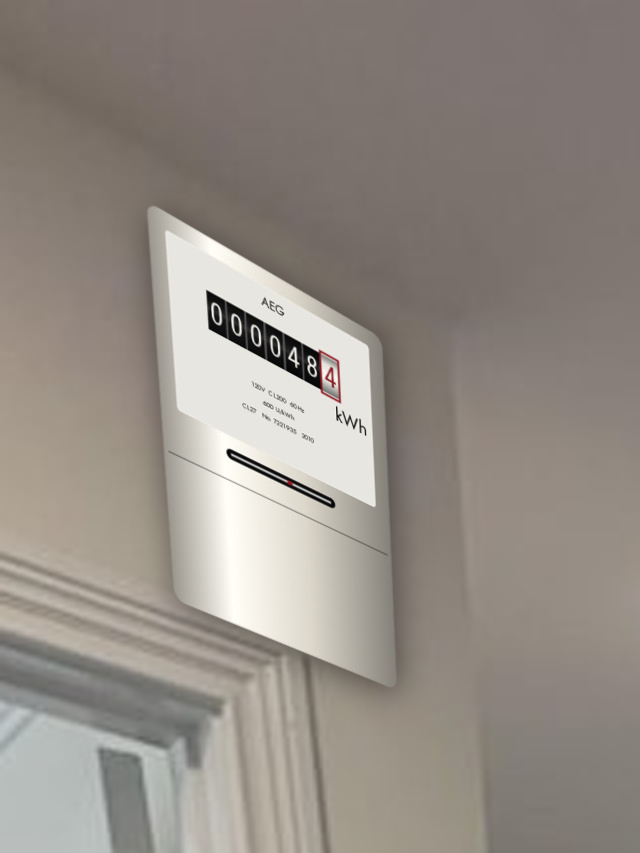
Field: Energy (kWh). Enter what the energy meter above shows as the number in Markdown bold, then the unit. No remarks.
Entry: **48.4** kWh
